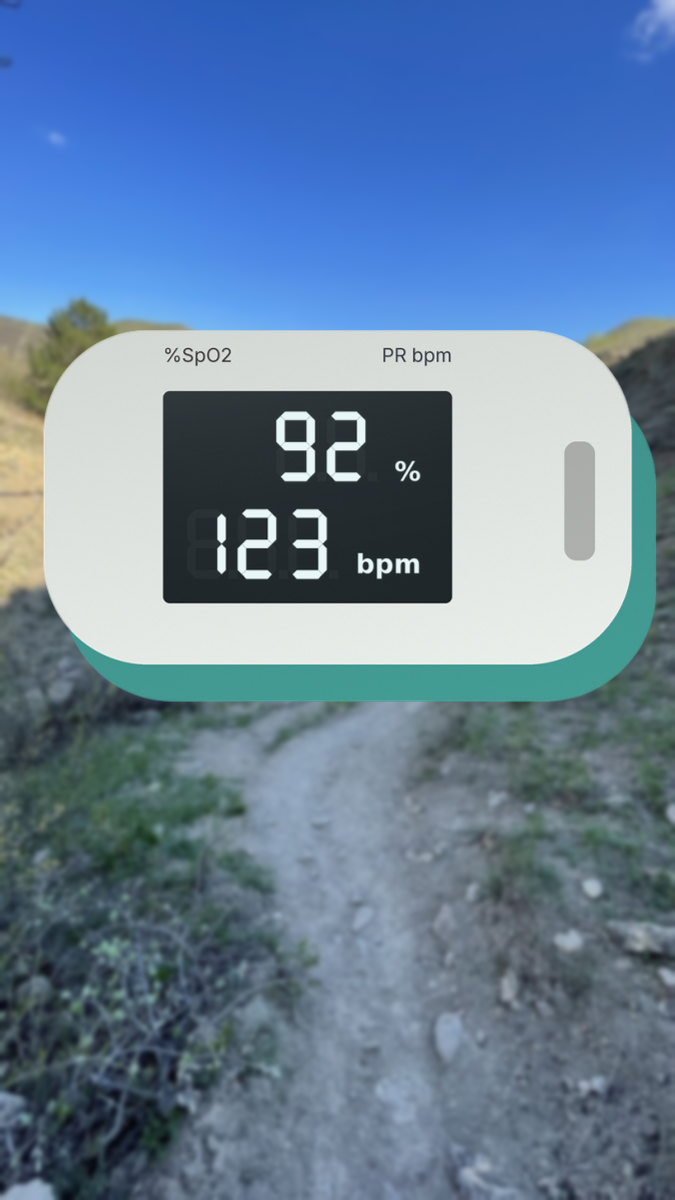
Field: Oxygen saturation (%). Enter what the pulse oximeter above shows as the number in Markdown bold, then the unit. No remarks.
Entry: **92** %
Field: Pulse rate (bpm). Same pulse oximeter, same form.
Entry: **123** bpm
